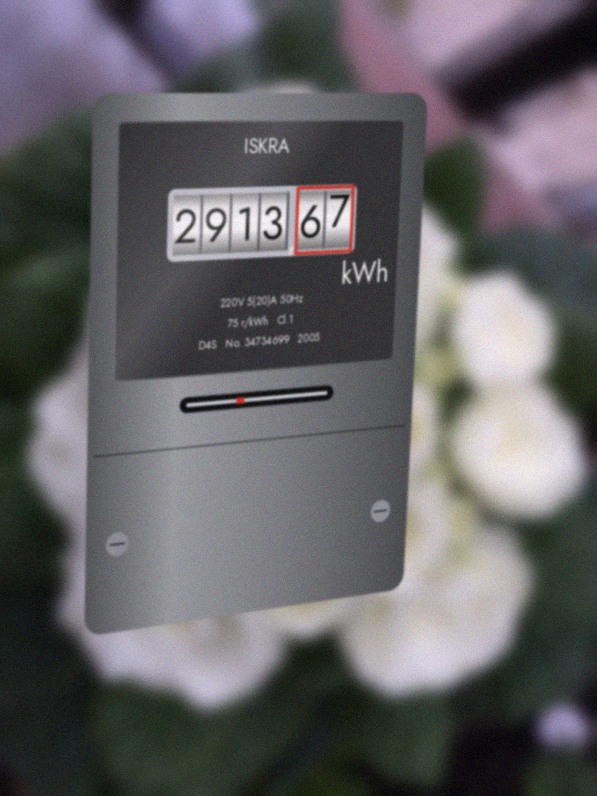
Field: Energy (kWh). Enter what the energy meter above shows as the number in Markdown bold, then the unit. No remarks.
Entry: **2913.67** kWh
